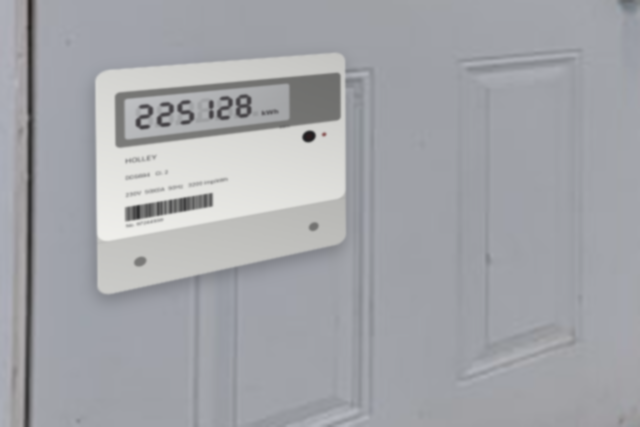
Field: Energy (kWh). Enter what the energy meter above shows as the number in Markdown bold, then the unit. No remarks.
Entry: **225128** kWh
